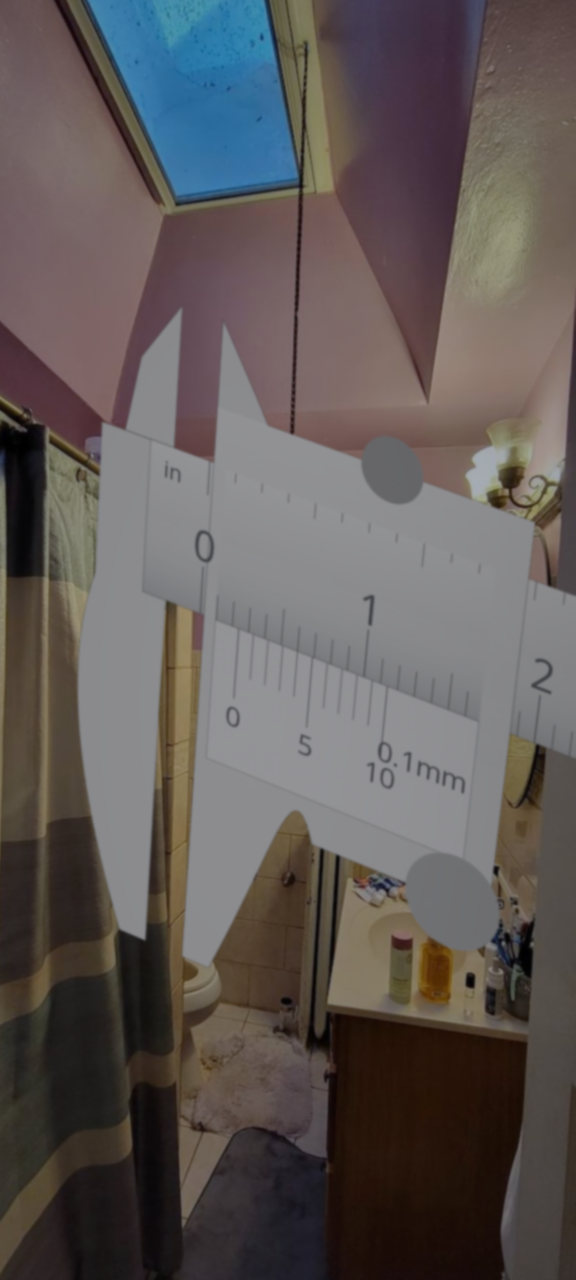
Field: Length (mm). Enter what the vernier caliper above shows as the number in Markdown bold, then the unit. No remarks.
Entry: **2.4** mm
